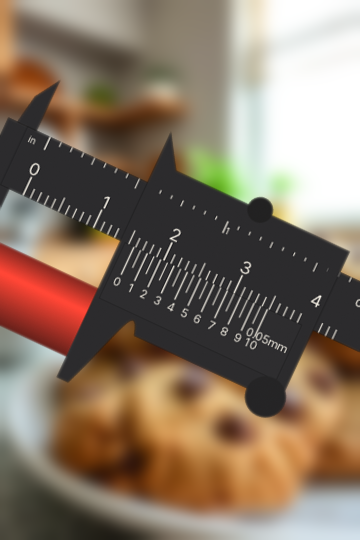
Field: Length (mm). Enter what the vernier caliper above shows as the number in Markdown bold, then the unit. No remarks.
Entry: **15.8** mm
